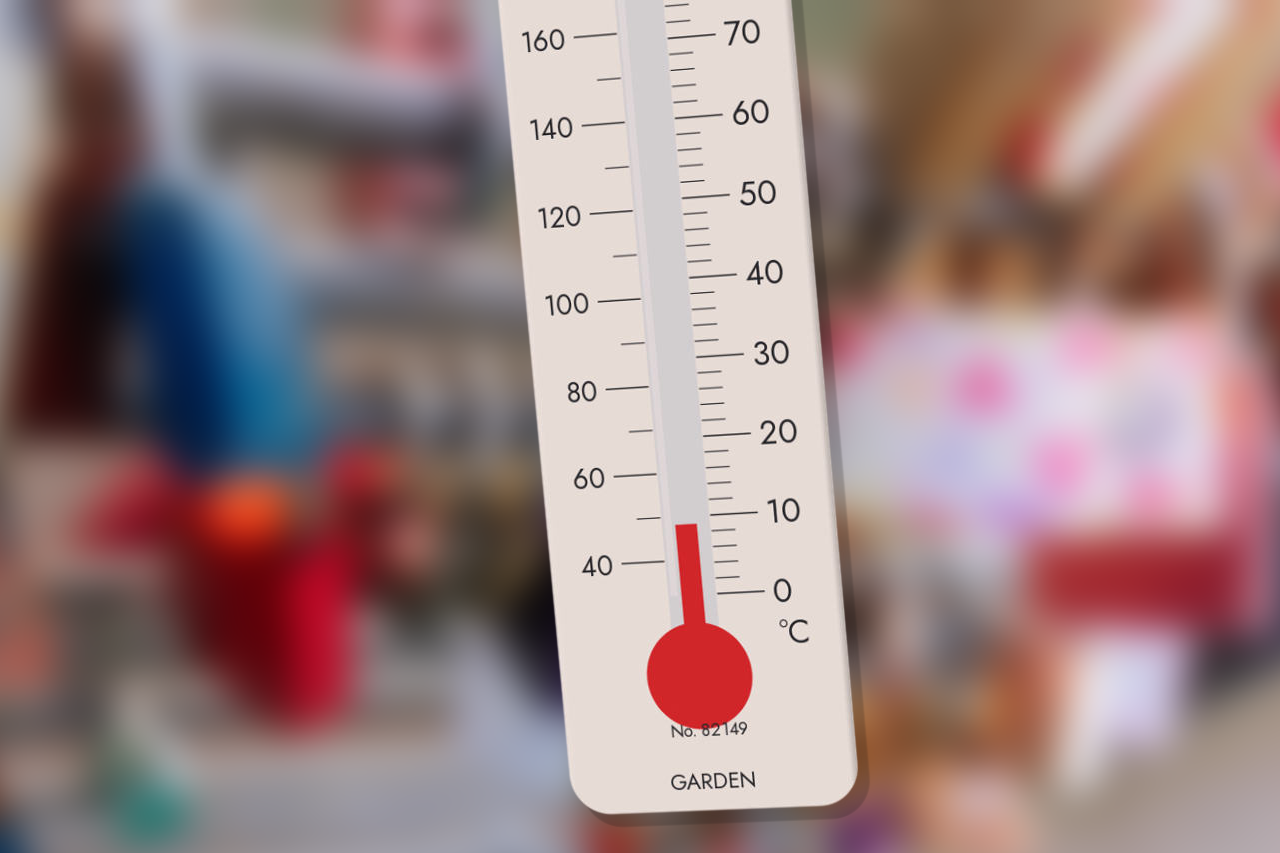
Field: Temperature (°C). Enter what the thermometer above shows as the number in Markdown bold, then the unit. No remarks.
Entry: **9** °C
